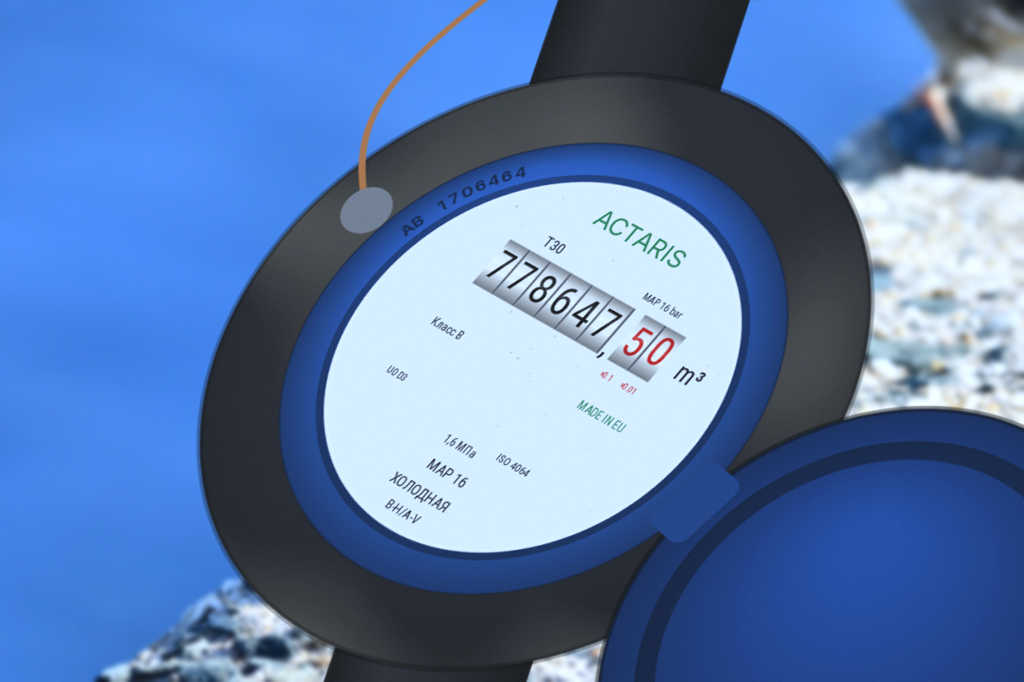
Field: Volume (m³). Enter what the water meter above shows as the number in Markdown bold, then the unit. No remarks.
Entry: **778647.50** m³
